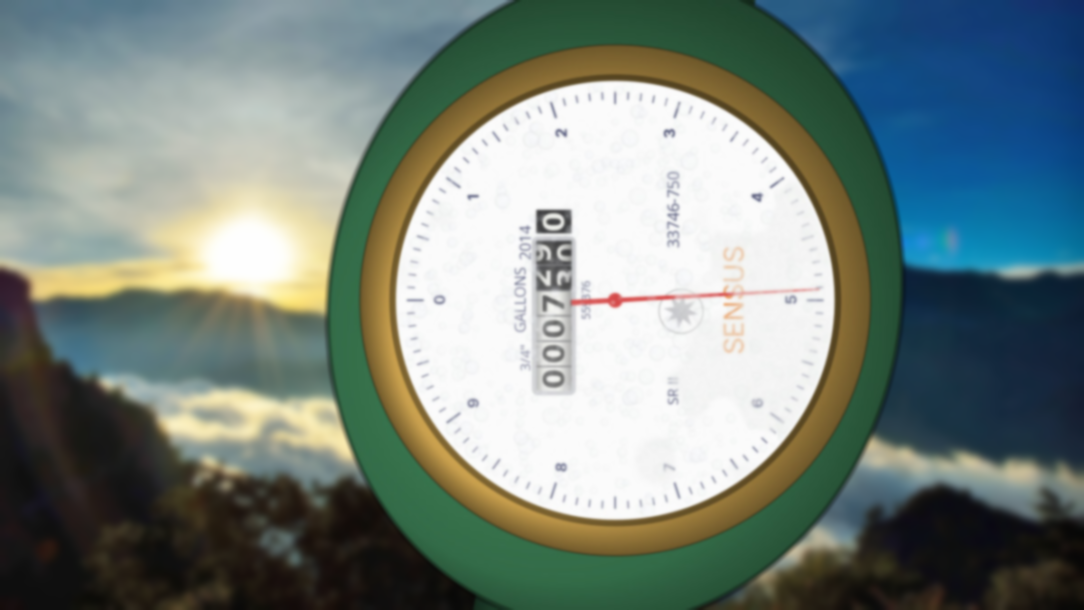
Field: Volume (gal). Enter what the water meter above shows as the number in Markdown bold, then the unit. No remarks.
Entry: **7294.9** gal
